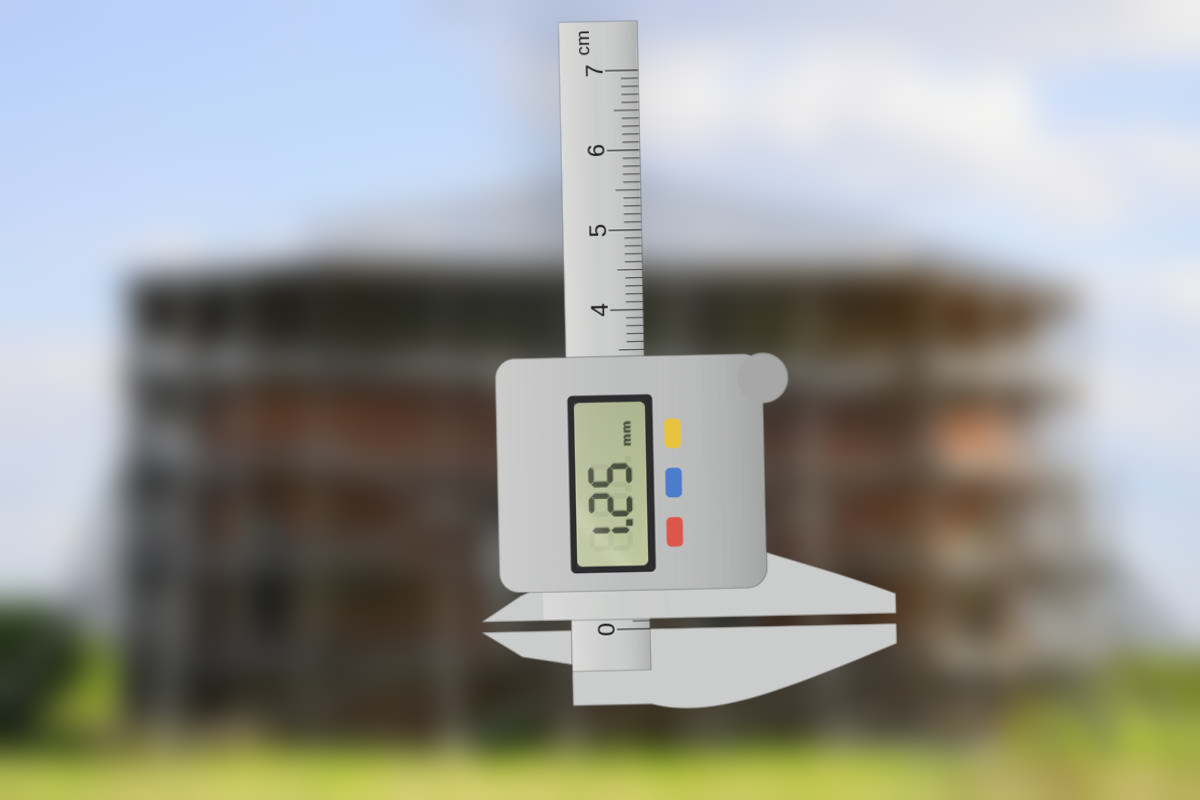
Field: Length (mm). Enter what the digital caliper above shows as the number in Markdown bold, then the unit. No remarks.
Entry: **1.25** mm
